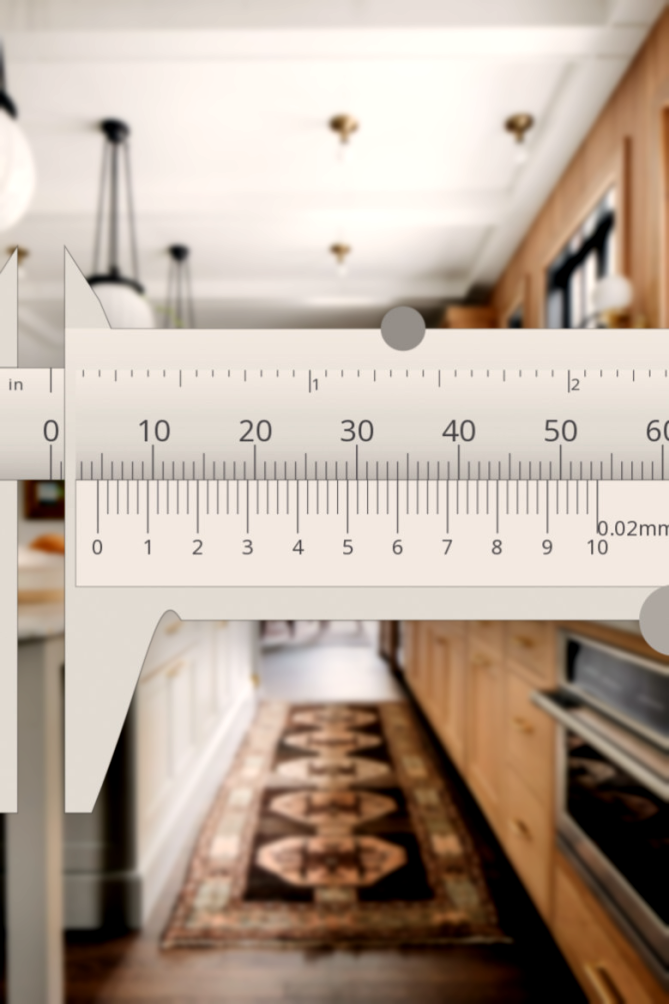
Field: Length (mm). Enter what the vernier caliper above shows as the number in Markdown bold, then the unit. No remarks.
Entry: **4.6** mm
